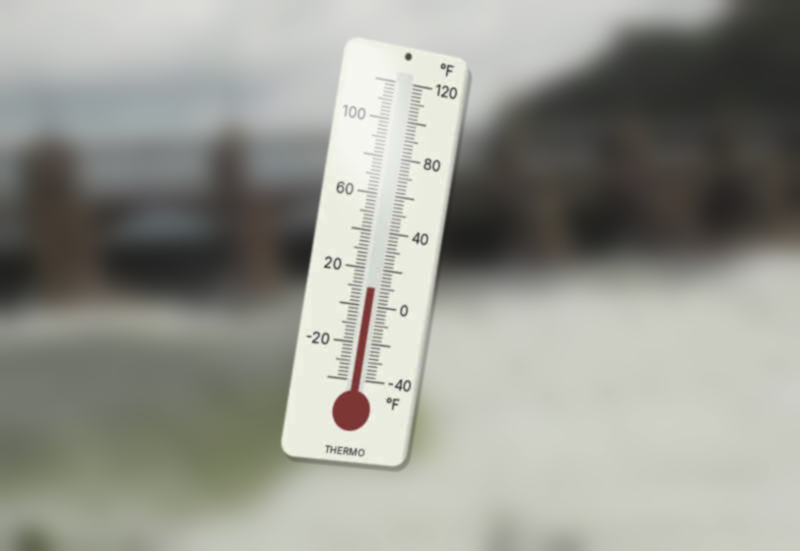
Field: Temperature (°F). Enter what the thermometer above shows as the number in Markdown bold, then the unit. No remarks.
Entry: **10** °F
